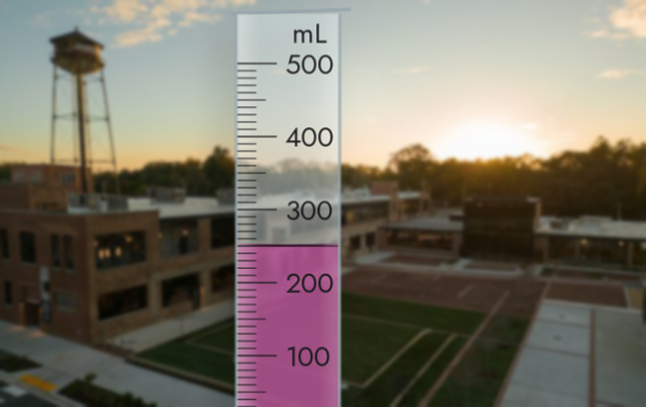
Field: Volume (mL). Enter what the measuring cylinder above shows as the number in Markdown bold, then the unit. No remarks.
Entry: **250** mL
